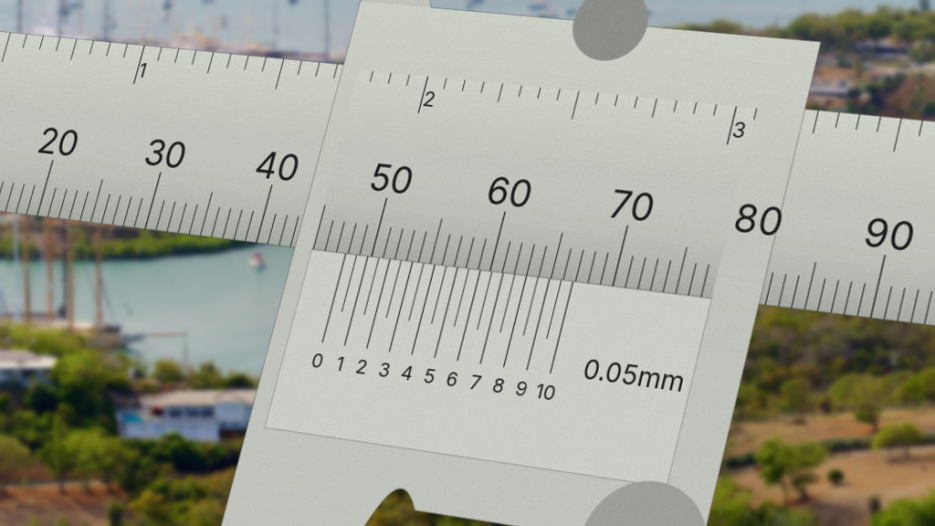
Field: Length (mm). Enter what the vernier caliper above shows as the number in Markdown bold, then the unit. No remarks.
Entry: **47.8** mm
